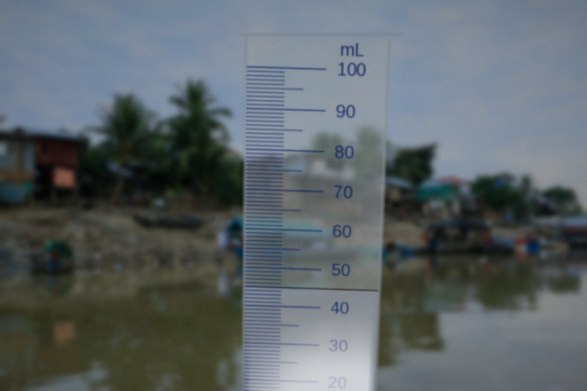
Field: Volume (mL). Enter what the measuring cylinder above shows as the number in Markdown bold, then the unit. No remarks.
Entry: **45** mL
